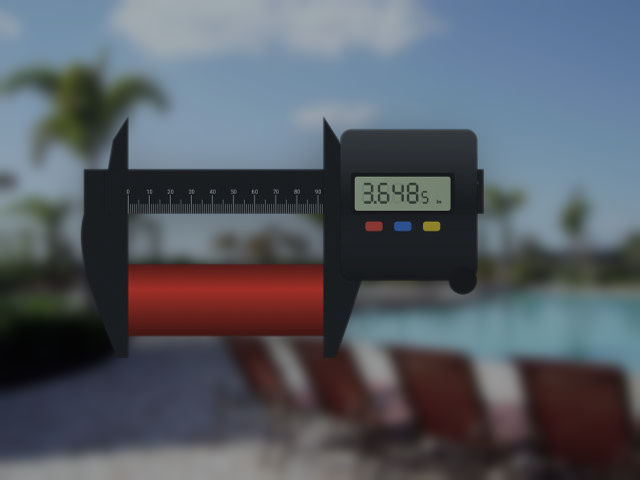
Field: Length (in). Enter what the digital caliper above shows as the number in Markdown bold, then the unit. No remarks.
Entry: **3.6485** in
